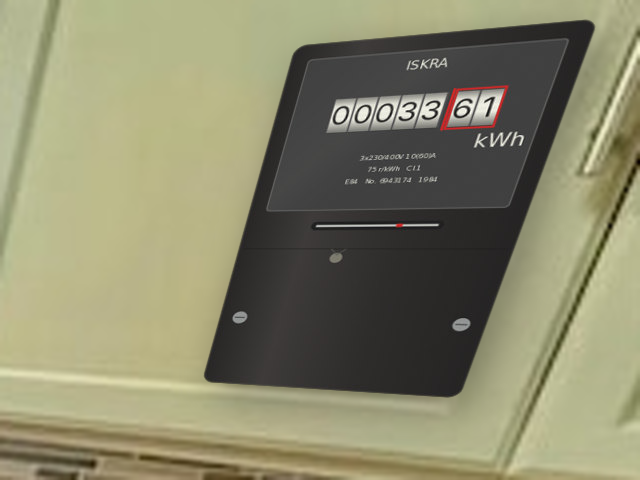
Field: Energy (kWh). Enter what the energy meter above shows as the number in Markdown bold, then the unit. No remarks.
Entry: **33.61** kWh
